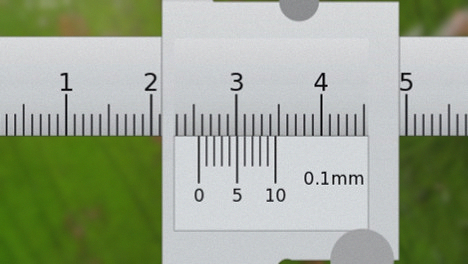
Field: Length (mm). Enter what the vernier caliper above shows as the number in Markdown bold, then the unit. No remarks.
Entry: **25.6** mm
